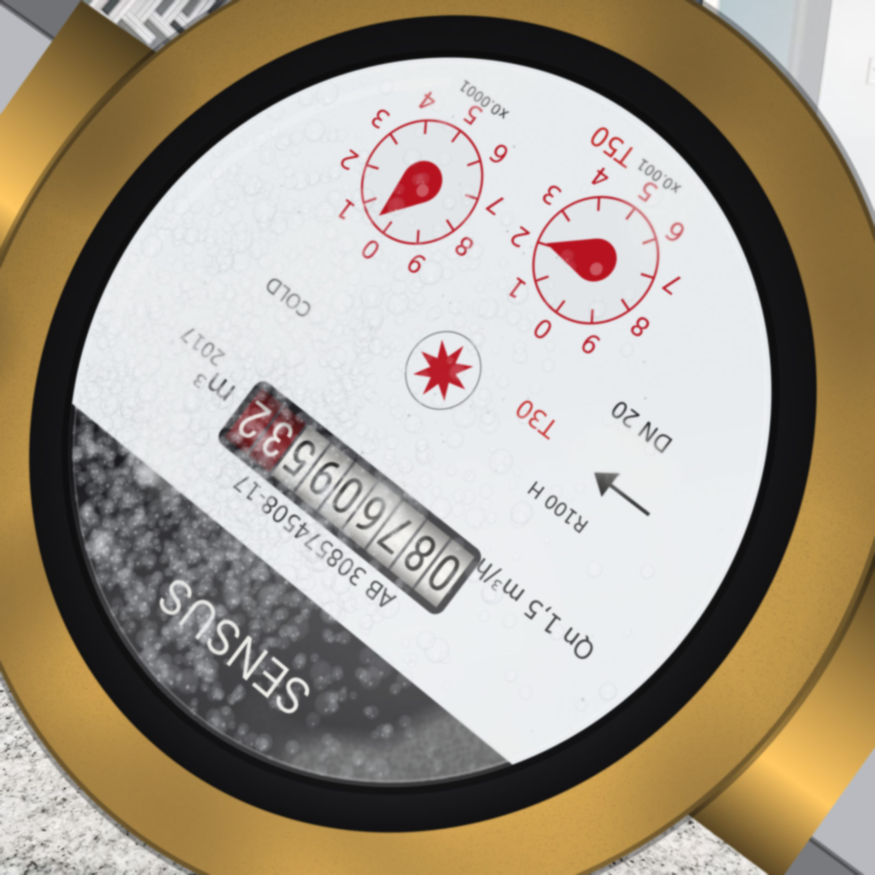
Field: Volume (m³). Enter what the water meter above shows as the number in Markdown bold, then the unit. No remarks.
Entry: **876095.3220** m³
